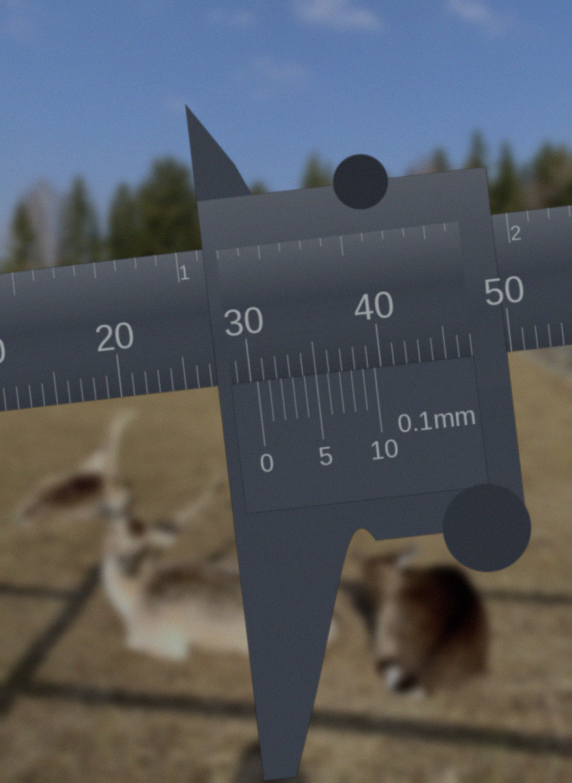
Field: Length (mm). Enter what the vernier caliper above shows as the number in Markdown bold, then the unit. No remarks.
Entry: **30.5** mm
